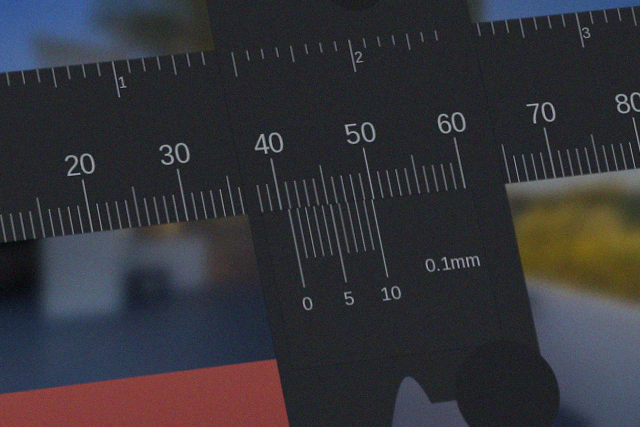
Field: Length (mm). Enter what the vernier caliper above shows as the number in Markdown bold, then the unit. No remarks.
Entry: **40.8** mm
